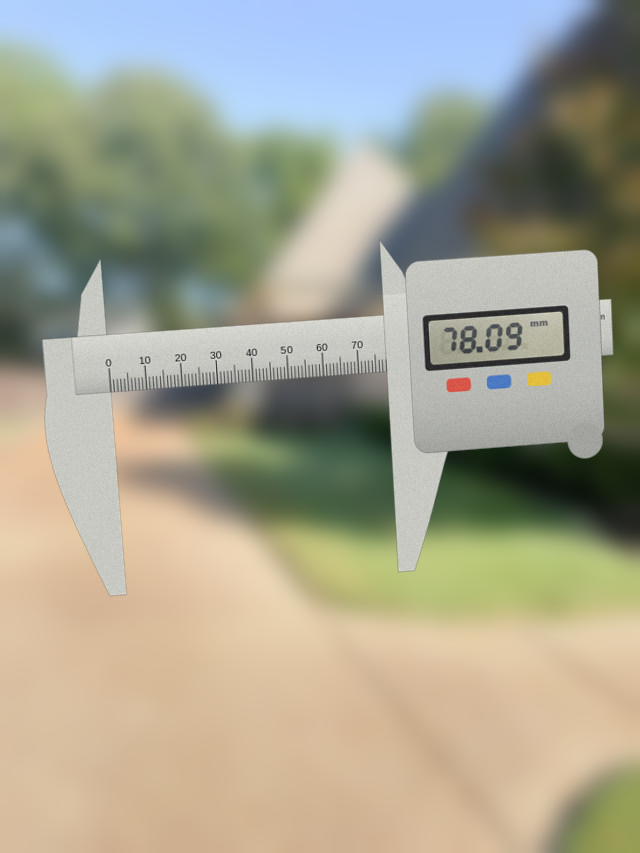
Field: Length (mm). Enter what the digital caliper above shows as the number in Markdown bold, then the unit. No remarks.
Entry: **78.09** mm
